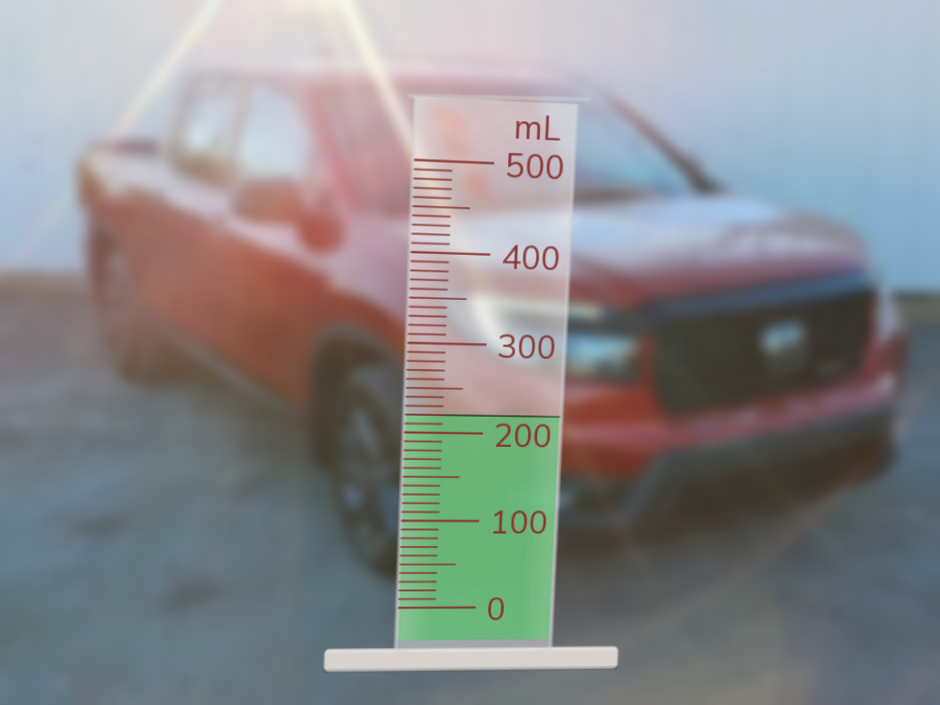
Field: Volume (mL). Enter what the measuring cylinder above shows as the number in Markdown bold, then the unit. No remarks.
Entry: **220** mL
